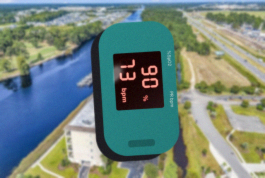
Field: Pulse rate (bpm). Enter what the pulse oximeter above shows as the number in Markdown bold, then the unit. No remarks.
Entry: **73** bpm
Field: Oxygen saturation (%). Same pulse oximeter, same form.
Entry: **90** %
